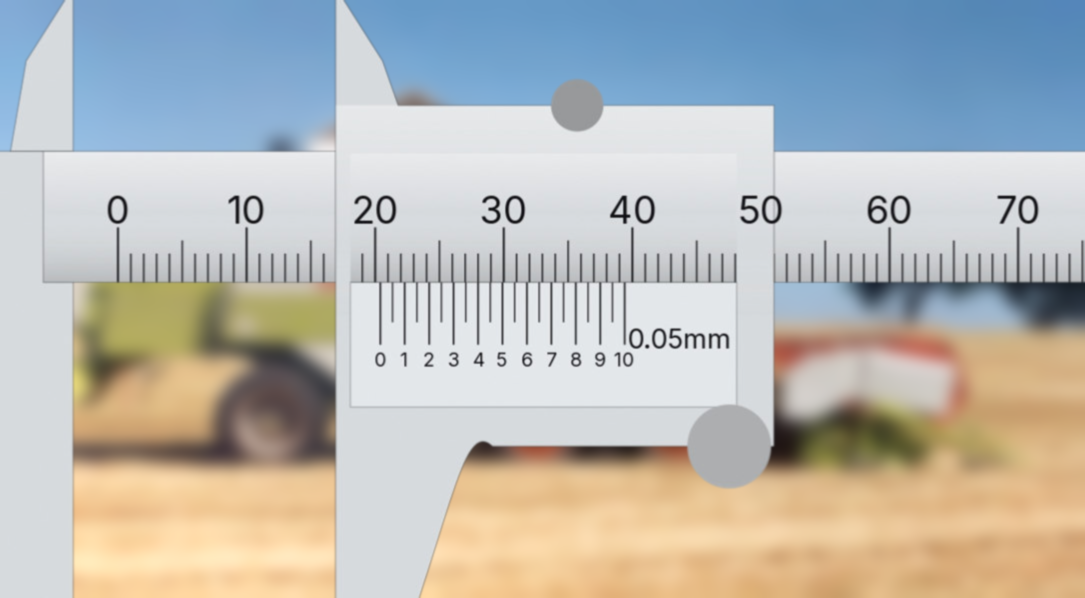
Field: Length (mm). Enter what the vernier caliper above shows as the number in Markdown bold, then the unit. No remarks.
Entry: **20.4** mm
